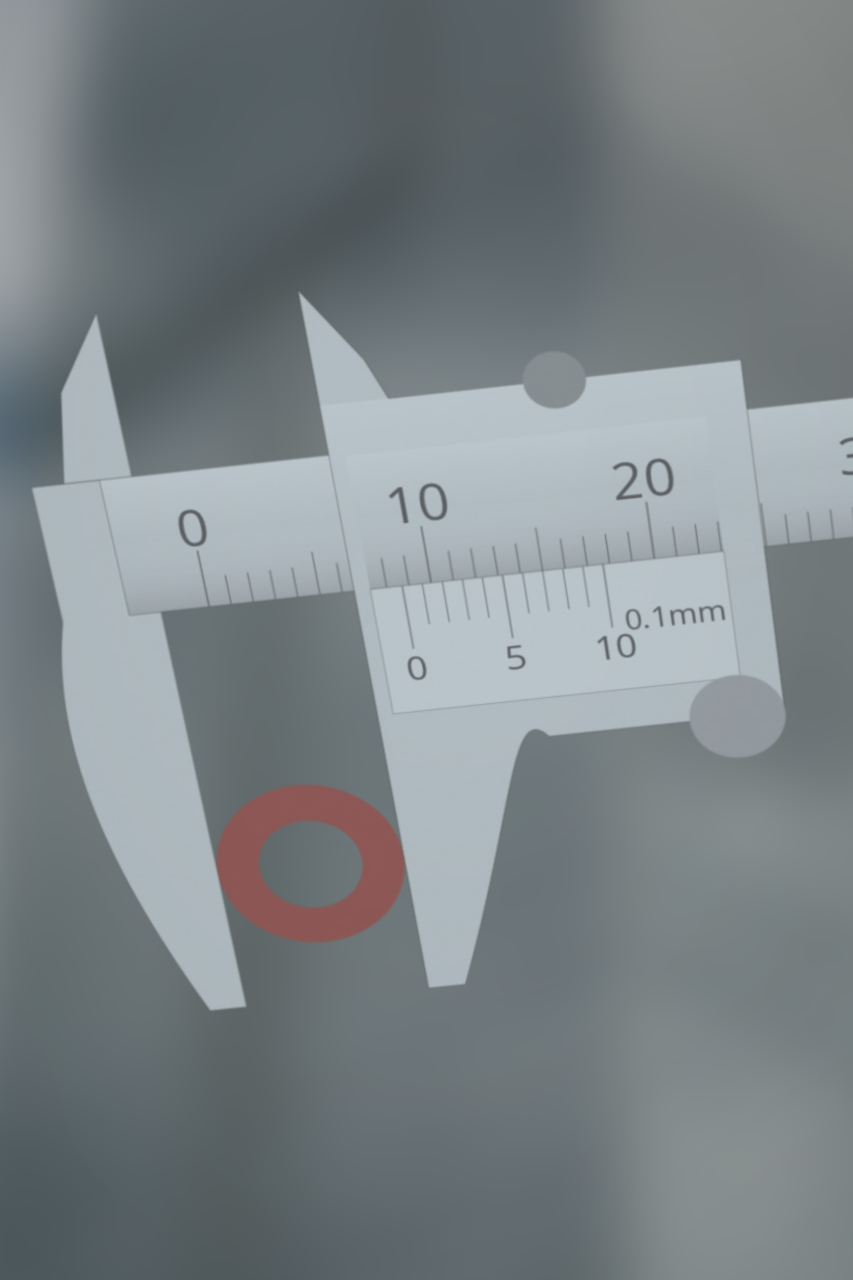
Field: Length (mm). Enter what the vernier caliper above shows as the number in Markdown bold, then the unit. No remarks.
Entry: **8.7** mm
